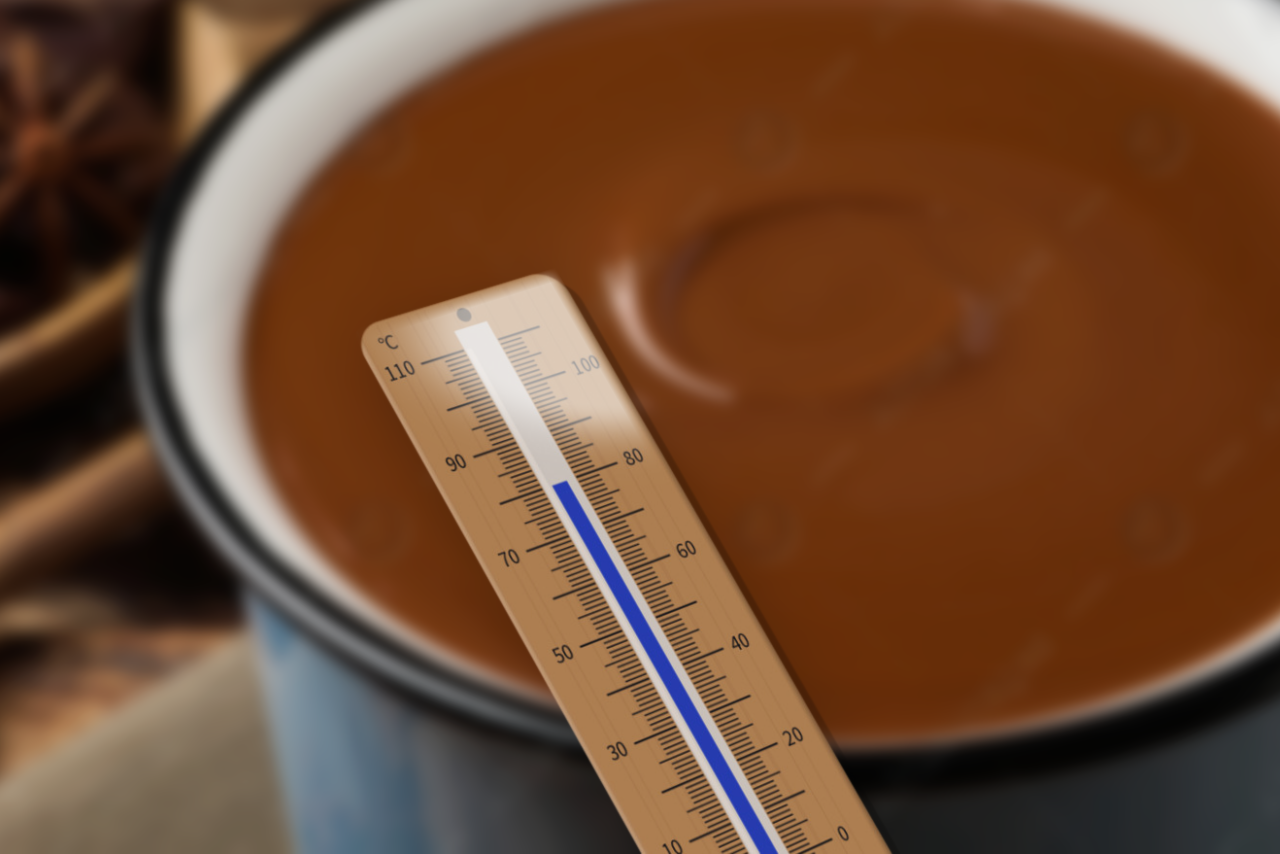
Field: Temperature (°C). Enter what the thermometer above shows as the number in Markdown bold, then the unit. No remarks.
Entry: **80** °C
